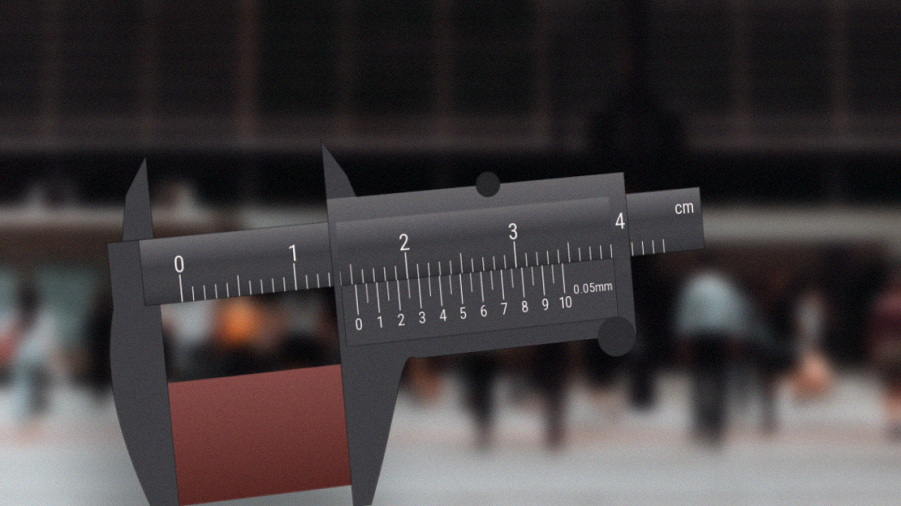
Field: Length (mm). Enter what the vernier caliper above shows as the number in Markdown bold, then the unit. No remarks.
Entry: **15.3** mm
